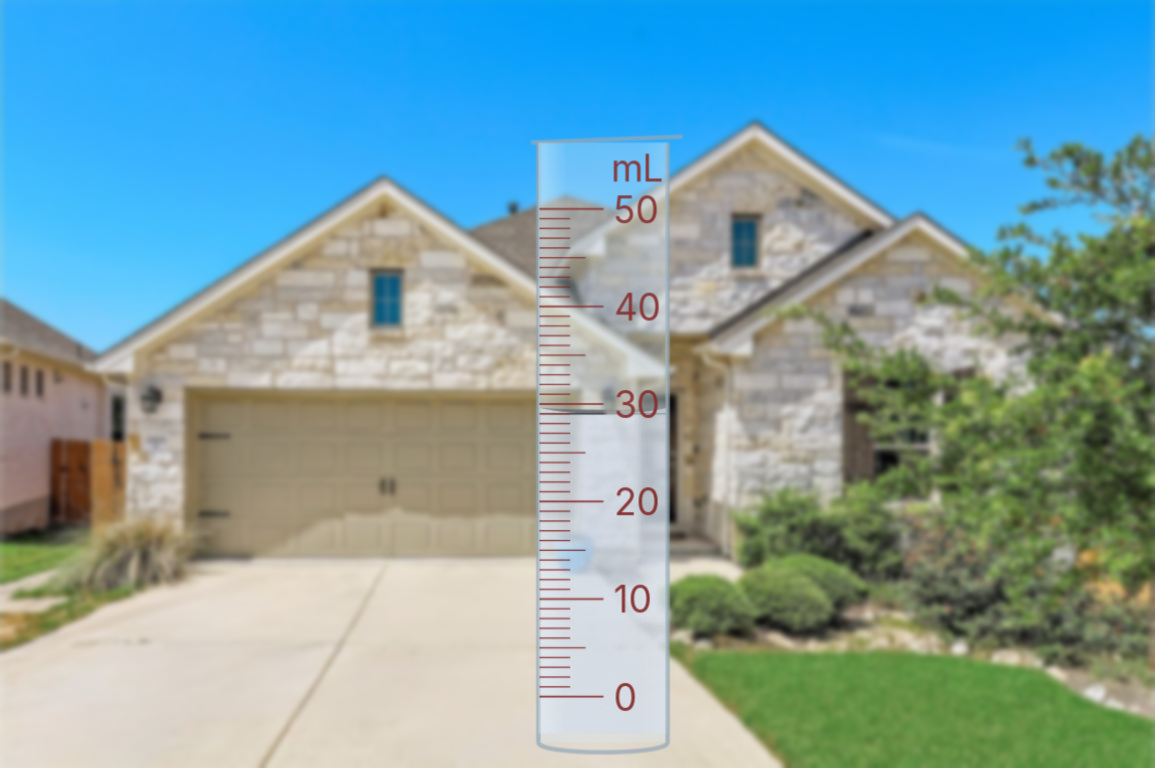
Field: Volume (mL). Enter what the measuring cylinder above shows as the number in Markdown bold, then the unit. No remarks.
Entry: **29** mL
